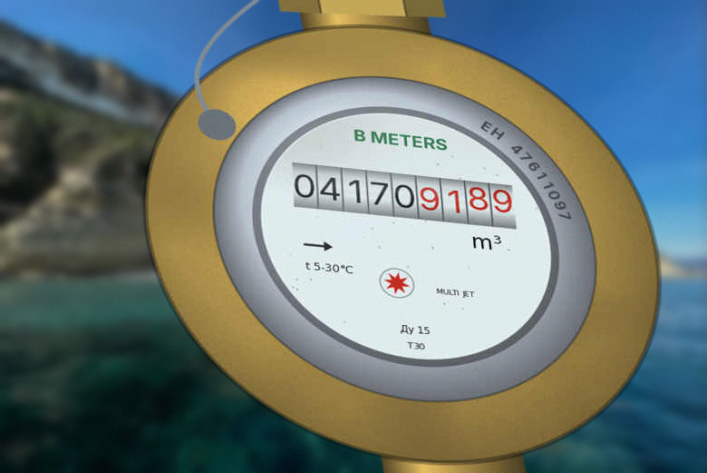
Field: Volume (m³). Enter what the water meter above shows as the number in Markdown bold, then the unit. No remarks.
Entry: **4170.9189** m³
